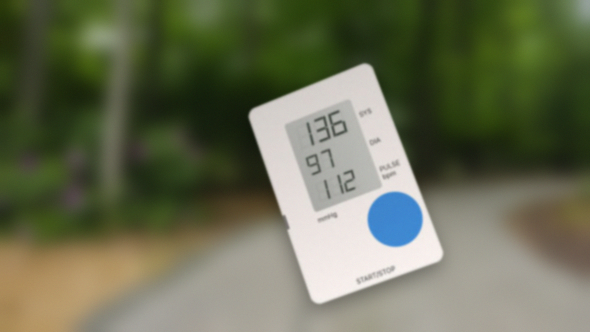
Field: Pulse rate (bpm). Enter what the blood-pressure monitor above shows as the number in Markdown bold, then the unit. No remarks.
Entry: **112** bpm
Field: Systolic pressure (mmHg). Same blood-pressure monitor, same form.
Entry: **136** mmHg
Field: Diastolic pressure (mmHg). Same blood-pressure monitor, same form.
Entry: **97** mmHg
